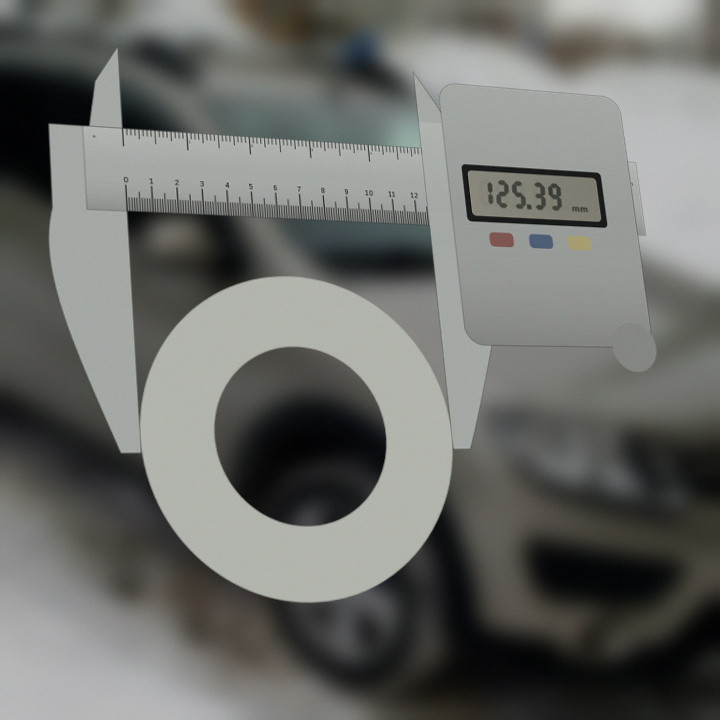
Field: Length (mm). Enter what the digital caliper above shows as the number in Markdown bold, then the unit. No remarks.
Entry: **125.39** mm
